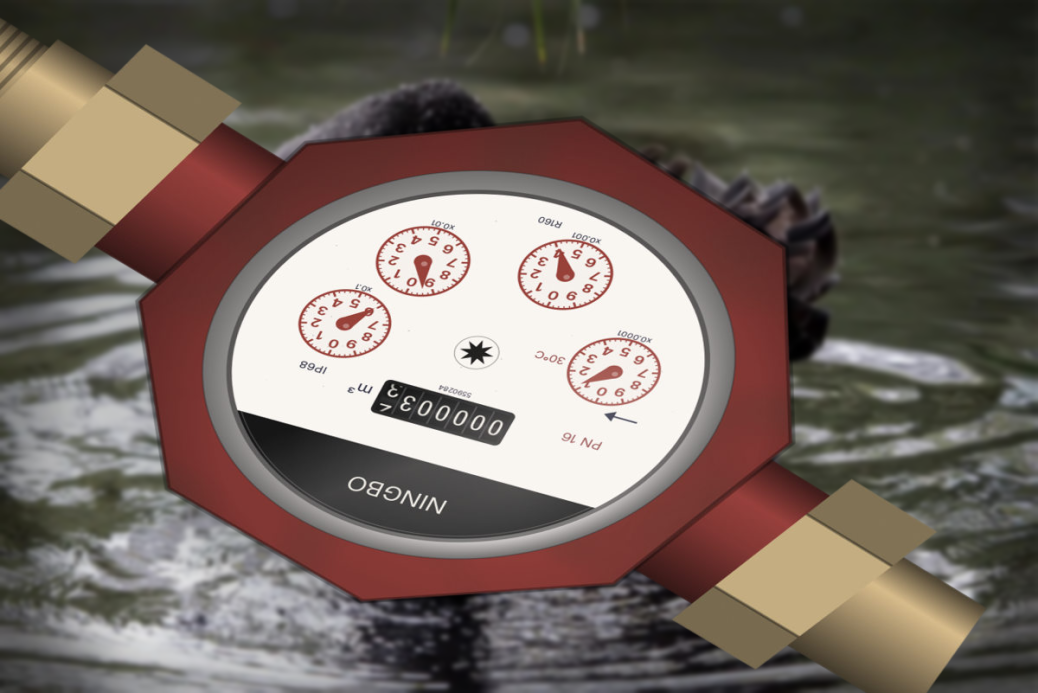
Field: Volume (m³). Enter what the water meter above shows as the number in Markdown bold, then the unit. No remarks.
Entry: **32.5941** m³
